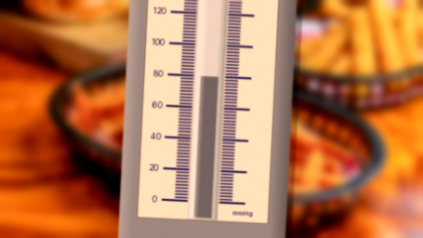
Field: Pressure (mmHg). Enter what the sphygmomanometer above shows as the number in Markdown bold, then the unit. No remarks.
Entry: **80** mmHg
